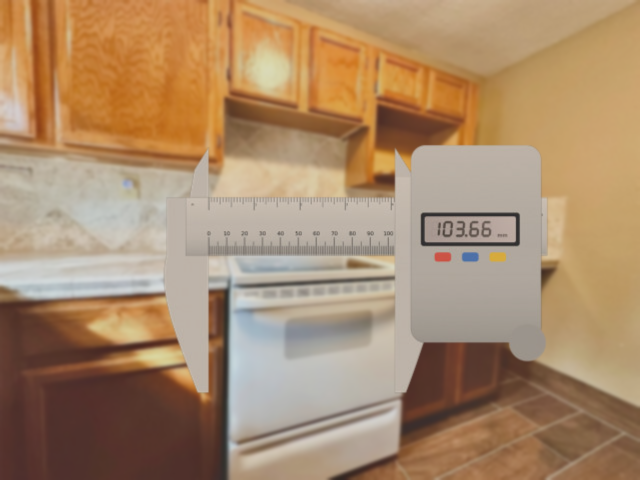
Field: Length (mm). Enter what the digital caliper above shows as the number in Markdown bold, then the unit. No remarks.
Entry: **103.66** mm
